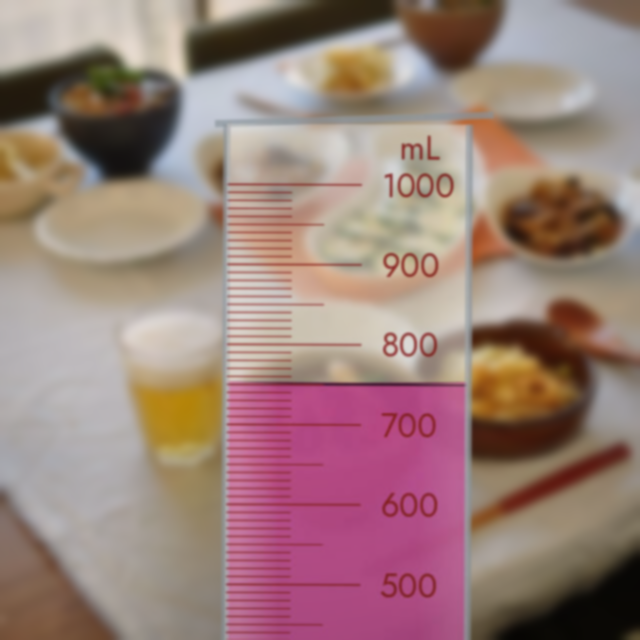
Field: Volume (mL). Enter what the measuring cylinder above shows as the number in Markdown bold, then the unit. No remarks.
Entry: **750** mL
